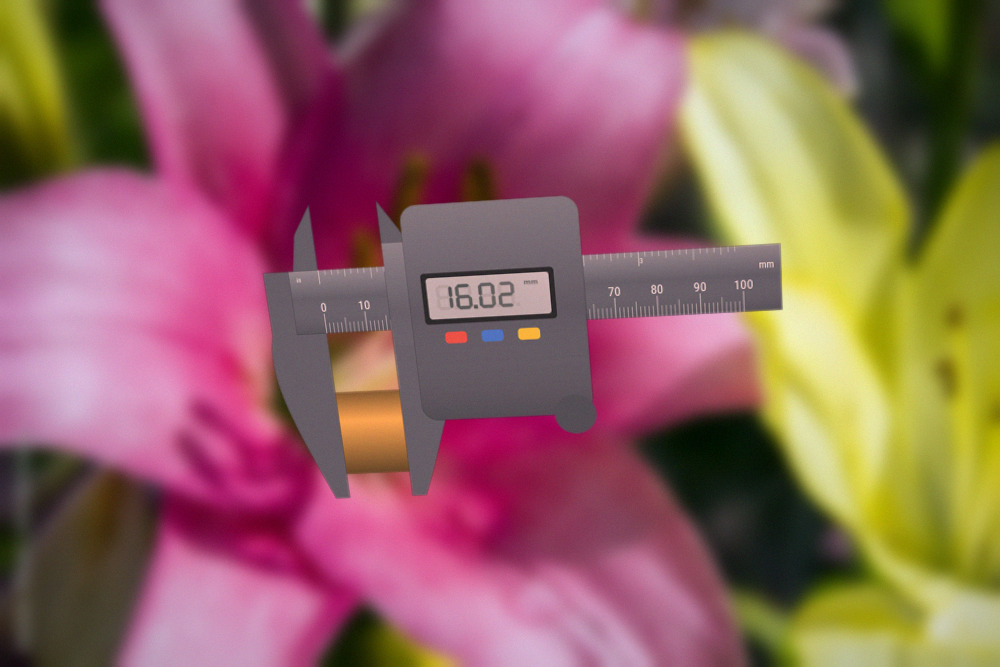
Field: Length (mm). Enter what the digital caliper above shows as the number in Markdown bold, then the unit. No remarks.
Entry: **16.02** mm
